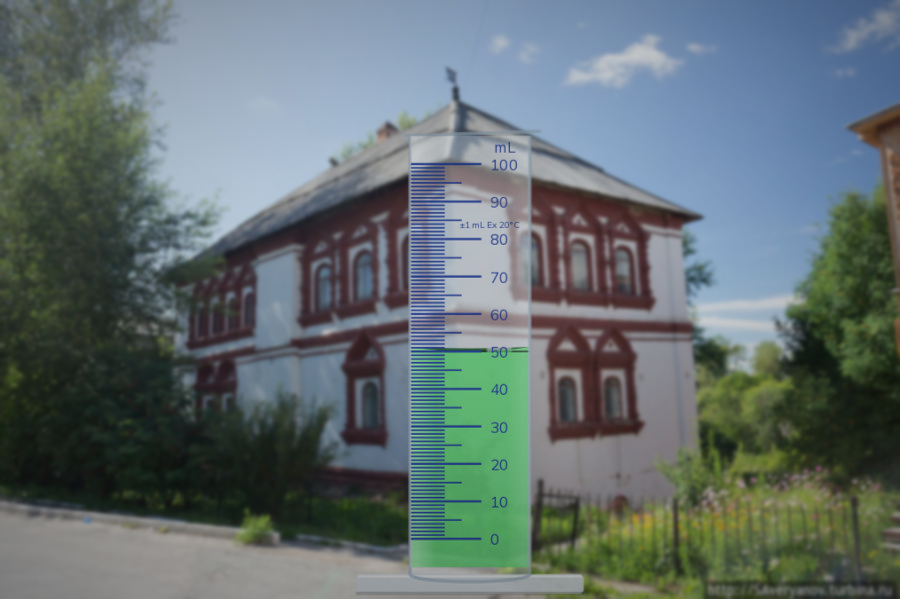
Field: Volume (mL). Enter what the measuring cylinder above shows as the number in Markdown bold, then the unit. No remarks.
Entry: **50** mL
